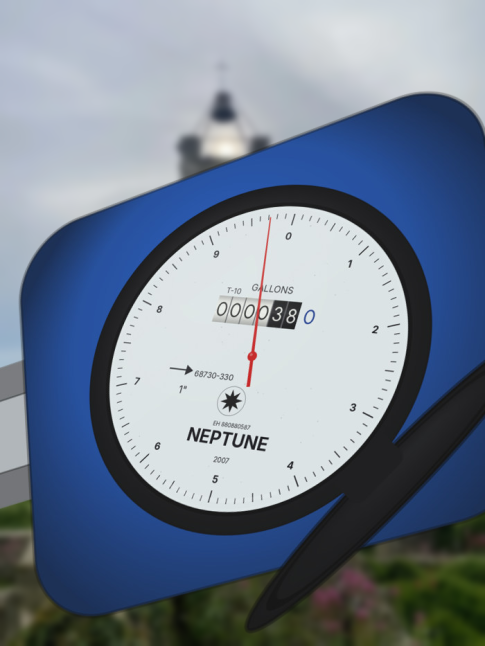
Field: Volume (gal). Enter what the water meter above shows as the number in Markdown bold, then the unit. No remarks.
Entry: **379.7** gal
